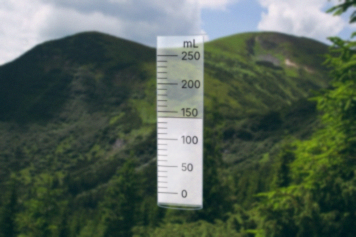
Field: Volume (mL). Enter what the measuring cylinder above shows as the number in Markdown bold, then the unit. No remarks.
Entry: **140** mL
